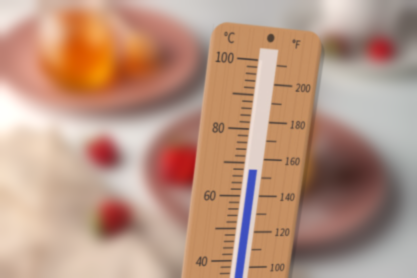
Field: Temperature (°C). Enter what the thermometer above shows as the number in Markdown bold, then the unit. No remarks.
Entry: **68** °C
